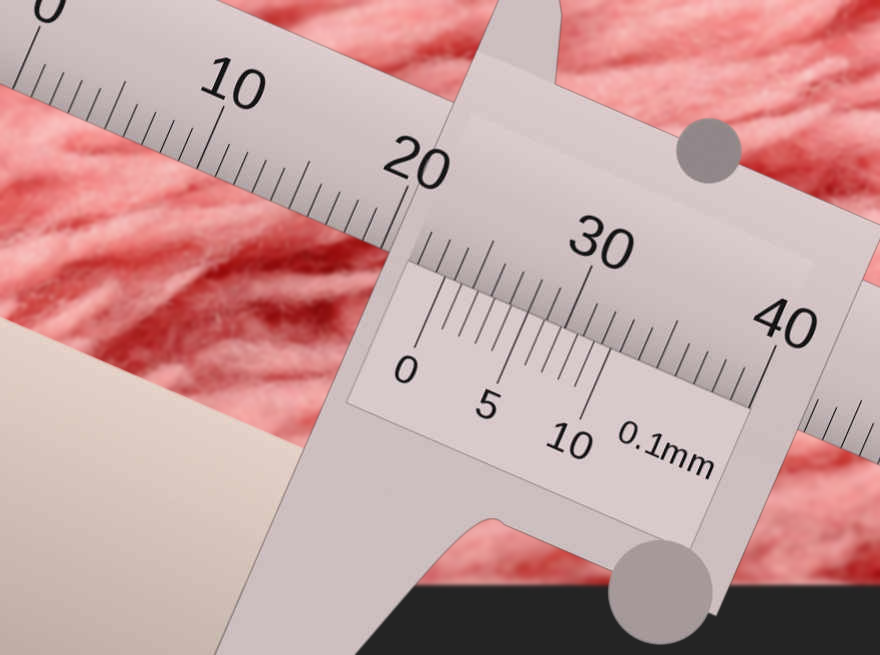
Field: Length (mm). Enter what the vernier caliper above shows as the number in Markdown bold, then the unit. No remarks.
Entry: **23.5** mm
